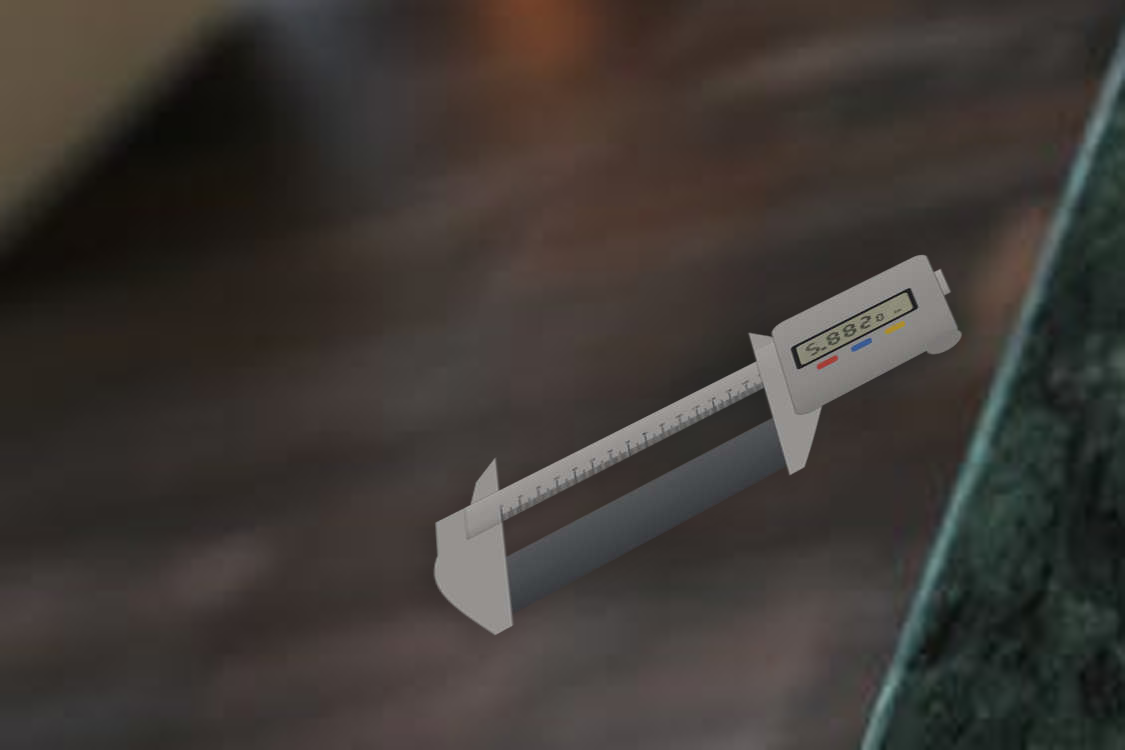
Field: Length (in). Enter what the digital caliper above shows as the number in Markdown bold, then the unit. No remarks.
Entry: **5.8820** in
